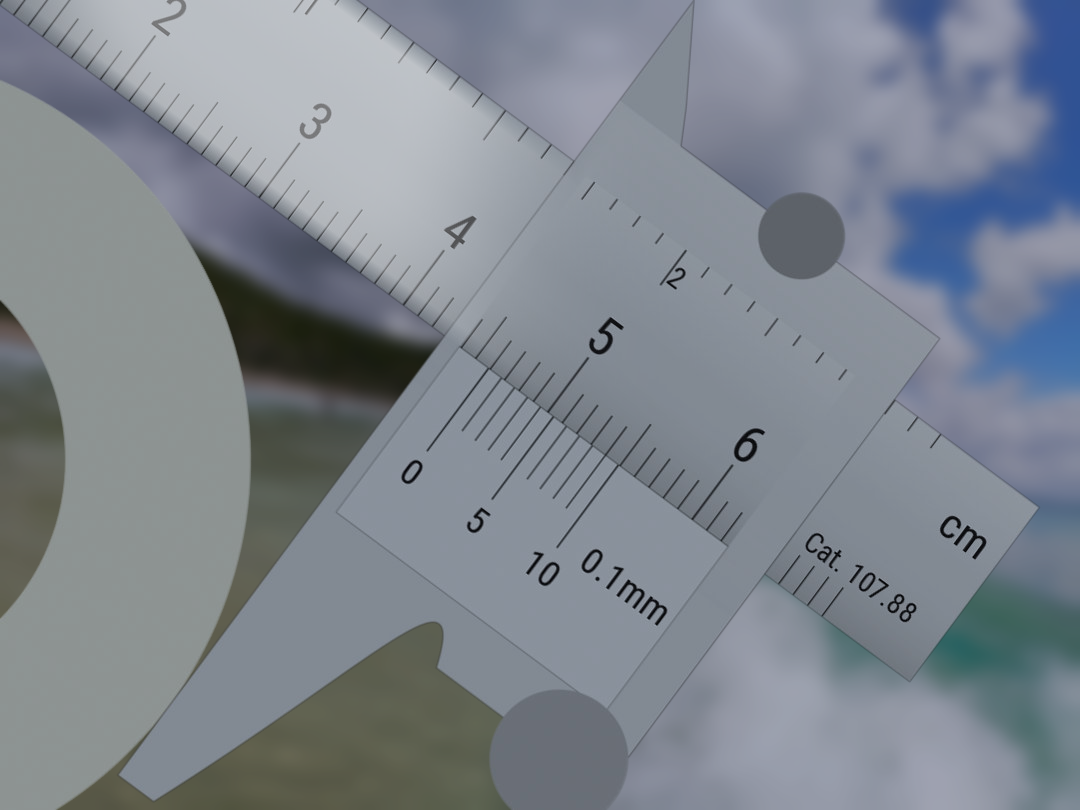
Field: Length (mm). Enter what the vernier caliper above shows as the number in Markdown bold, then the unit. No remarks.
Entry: **45.9** mm
